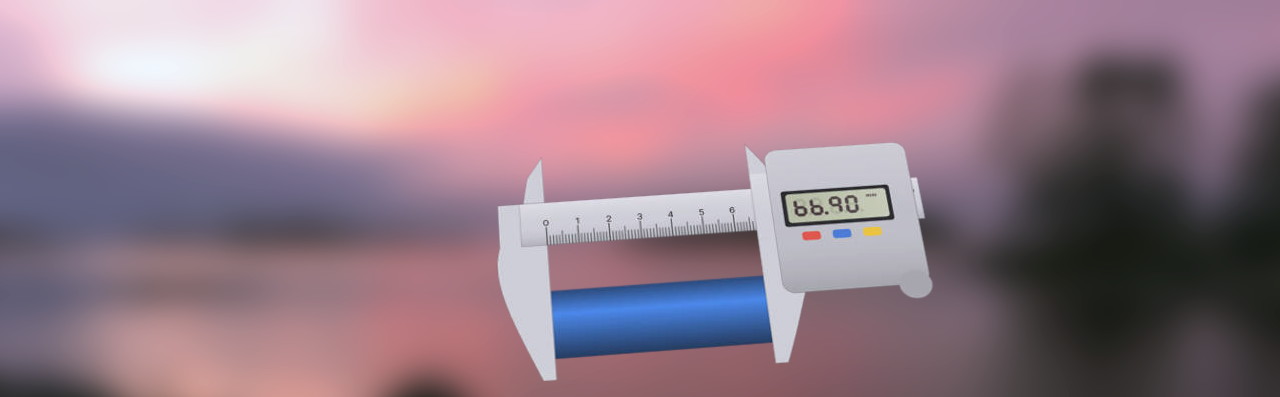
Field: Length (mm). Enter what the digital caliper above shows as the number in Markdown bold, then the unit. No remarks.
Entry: **66.90** mm
